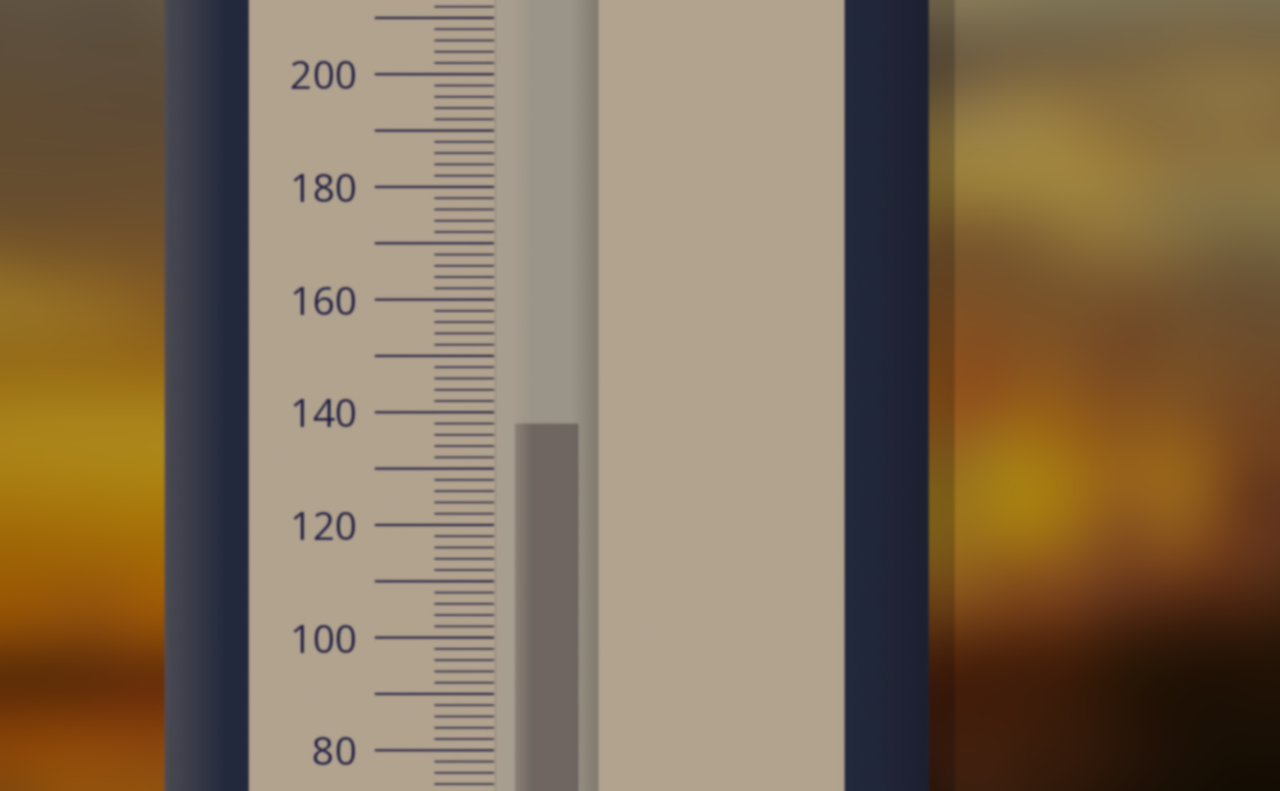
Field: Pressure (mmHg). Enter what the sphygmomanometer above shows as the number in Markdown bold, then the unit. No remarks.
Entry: **138** mmHg
